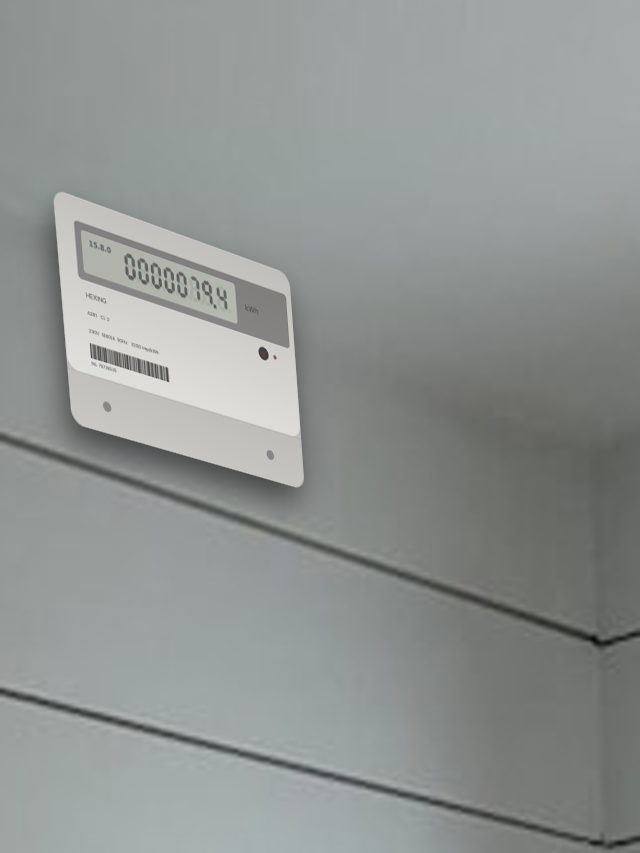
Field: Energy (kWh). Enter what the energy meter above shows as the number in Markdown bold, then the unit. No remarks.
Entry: **79.4** kWh
